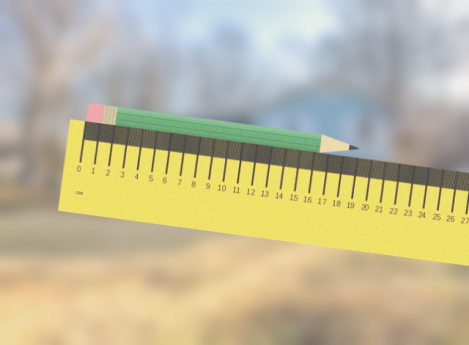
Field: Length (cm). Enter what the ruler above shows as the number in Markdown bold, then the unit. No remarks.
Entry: **19** cm
